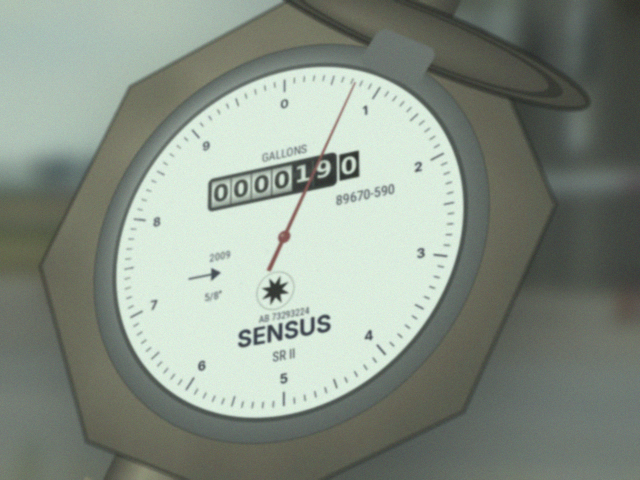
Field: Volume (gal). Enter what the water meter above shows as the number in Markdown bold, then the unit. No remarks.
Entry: **190.7** gal
